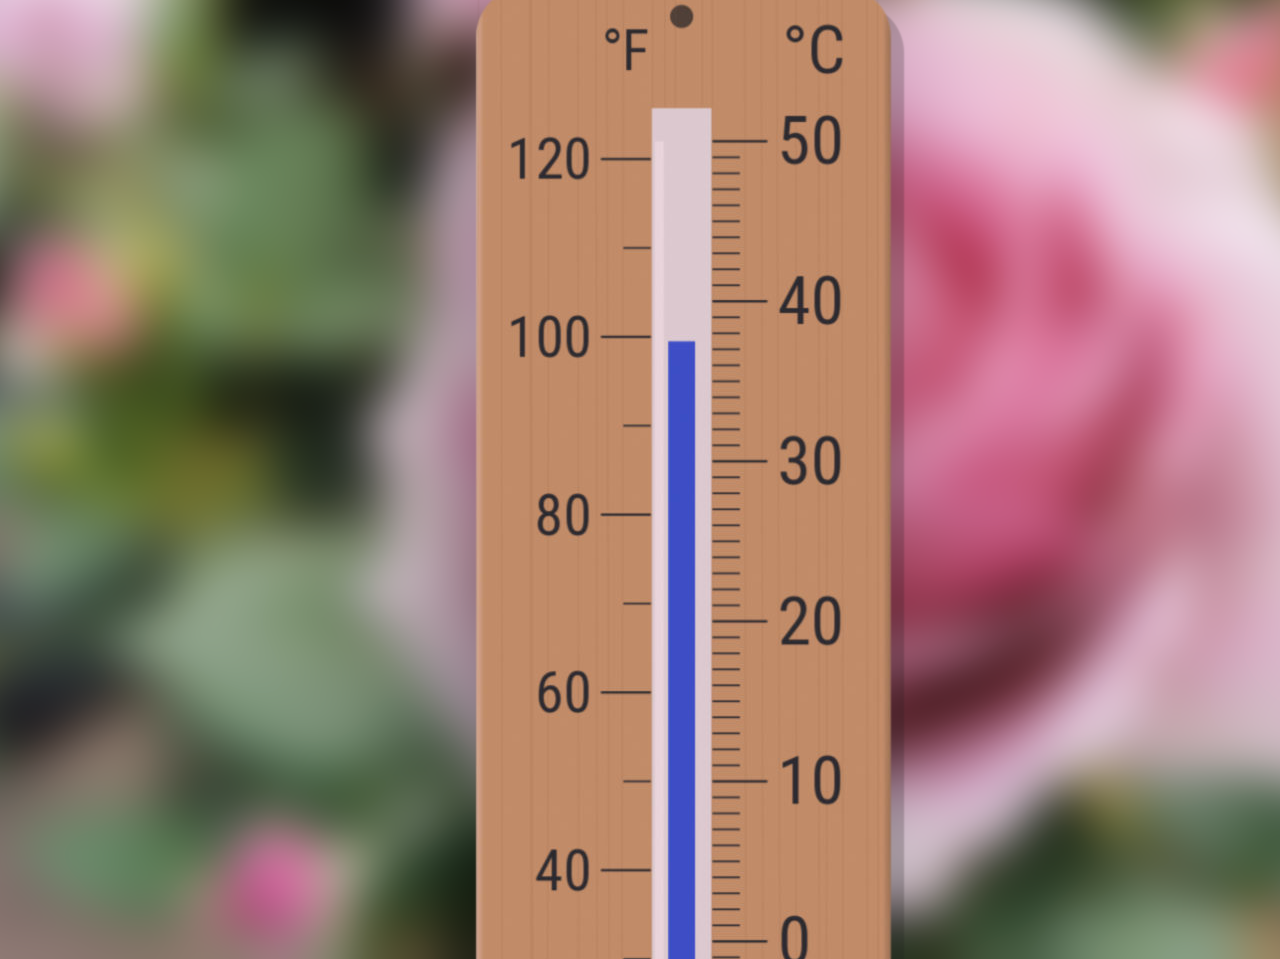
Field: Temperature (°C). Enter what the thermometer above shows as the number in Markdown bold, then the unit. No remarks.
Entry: **37.5** °C
